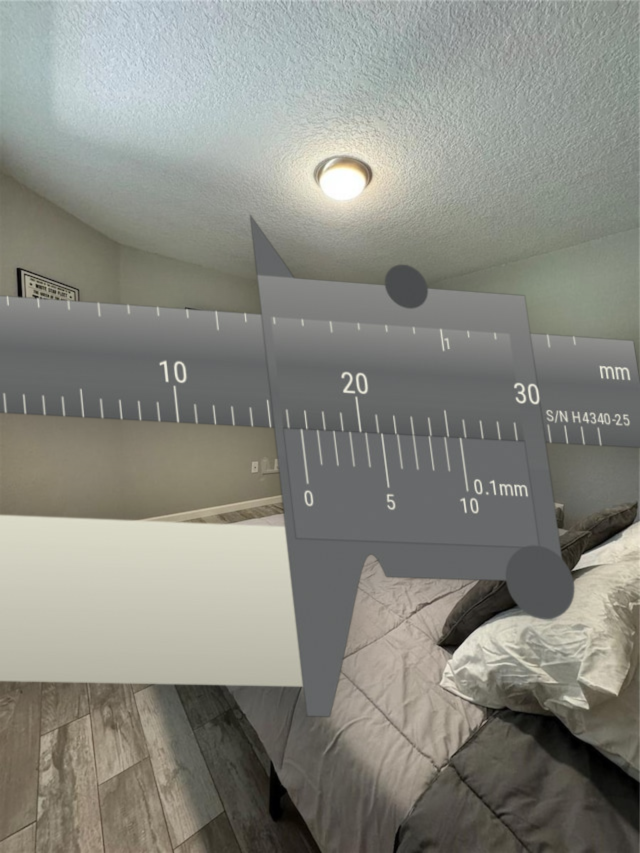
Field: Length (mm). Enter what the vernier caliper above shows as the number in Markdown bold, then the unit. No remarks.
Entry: **16.7** mm
